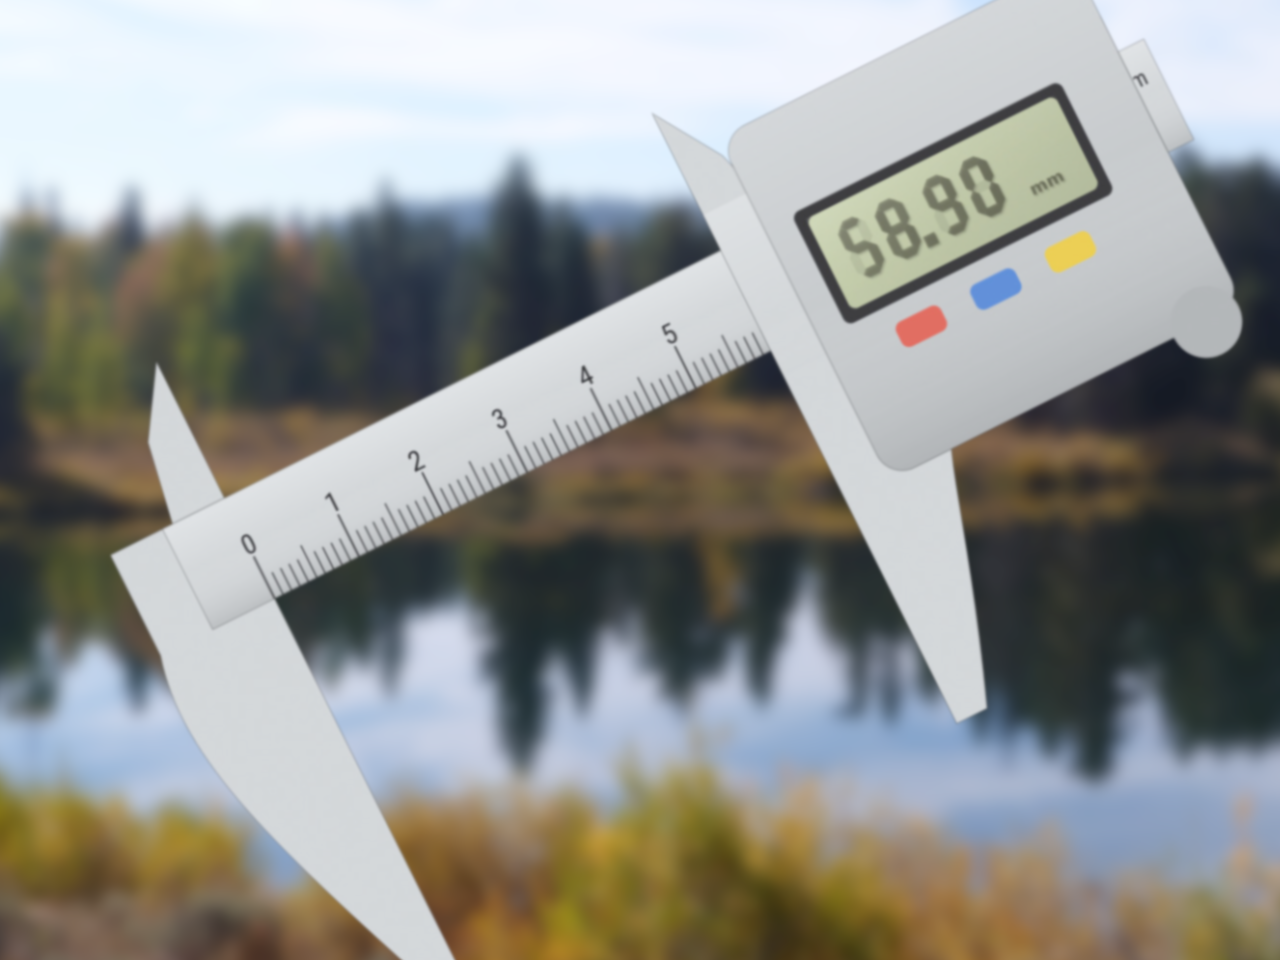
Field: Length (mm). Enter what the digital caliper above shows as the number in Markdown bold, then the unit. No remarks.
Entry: **58.90** mm
